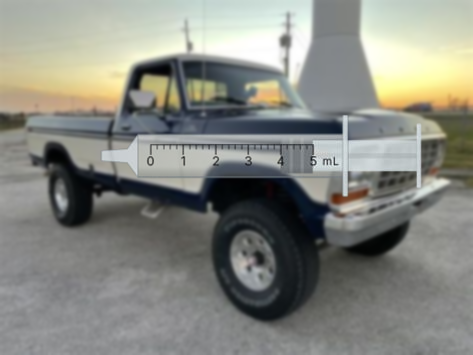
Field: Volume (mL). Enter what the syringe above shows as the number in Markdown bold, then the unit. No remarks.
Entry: **4** mL
